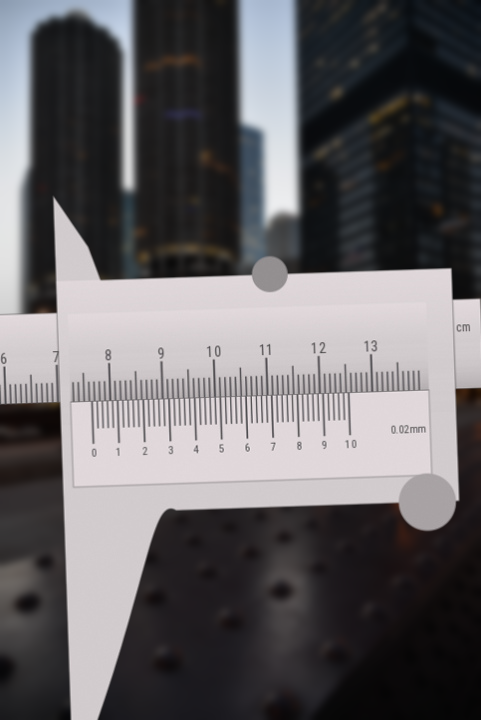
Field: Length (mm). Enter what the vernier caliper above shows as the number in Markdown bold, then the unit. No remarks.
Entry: **76.5** mm
